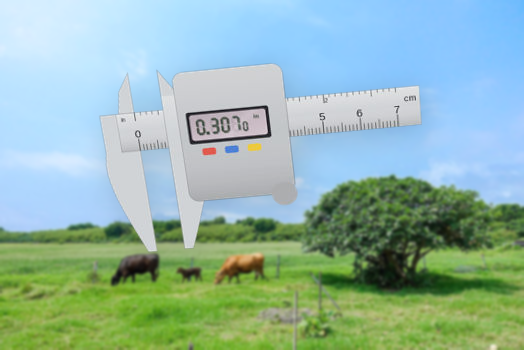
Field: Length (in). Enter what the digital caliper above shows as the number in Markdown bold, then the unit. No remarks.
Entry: **0.3070** in
